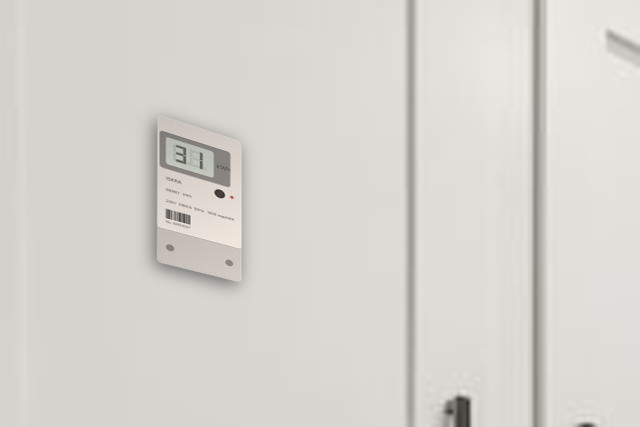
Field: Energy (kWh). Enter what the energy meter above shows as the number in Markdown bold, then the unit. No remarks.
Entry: **31** kWh
